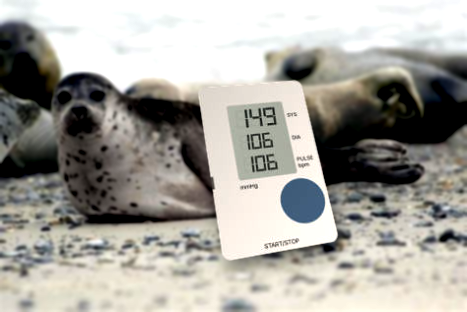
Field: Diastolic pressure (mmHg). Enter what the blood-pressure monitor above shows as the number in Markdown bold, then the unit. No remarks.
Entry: **106** mmHg
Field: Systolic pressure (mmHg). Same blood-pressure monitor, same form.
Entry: **149** mmHg
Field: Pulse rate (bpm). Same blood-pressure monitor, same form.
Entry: **106** bpm
